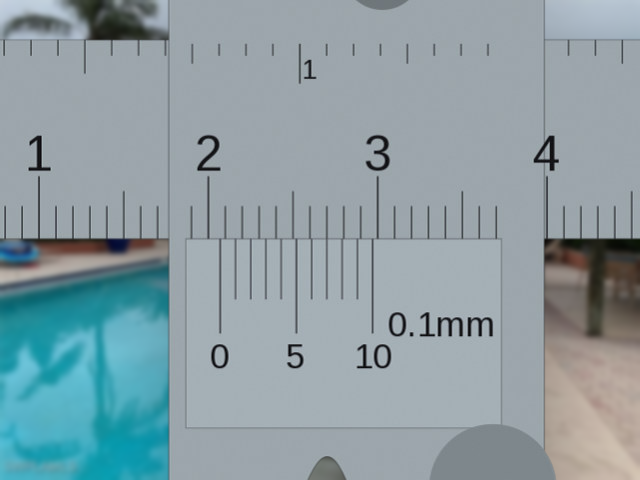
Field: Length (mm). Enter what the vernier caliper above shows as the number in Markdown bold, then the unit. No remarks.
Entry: **20.7** mm
